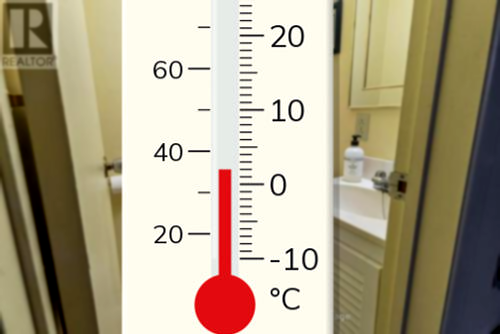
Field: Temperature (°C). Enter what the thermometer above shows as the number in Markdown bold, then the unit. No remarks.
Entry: **2** °C
